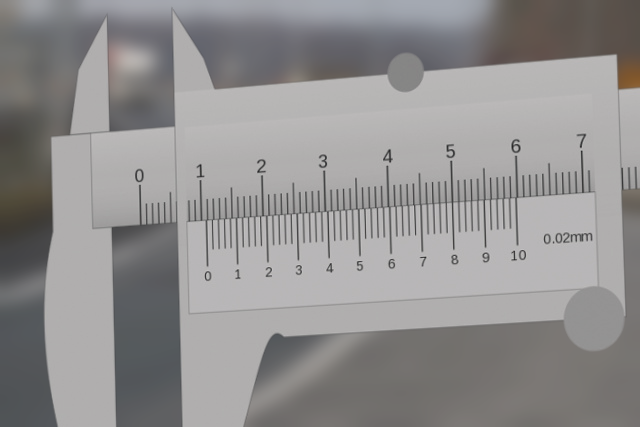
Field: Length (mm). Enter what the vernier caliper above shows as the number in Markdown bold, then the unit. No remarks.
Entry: **10.8** mm
